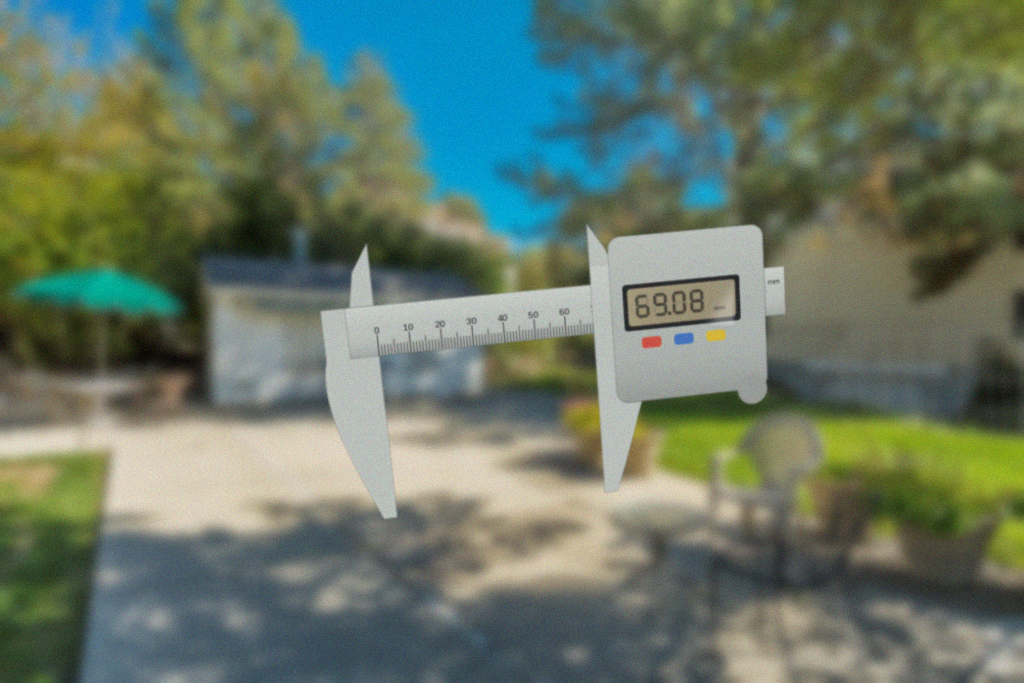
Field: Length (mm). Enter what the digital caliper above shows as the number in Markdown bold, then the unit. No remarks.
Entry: **69.08** mm
